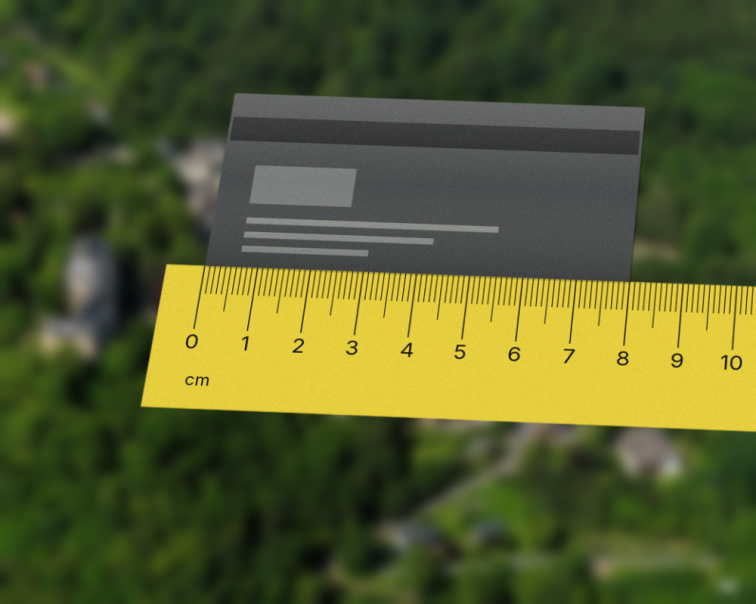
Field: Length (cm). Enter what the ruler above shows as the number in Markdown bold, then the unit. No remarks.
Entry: **8** cm
